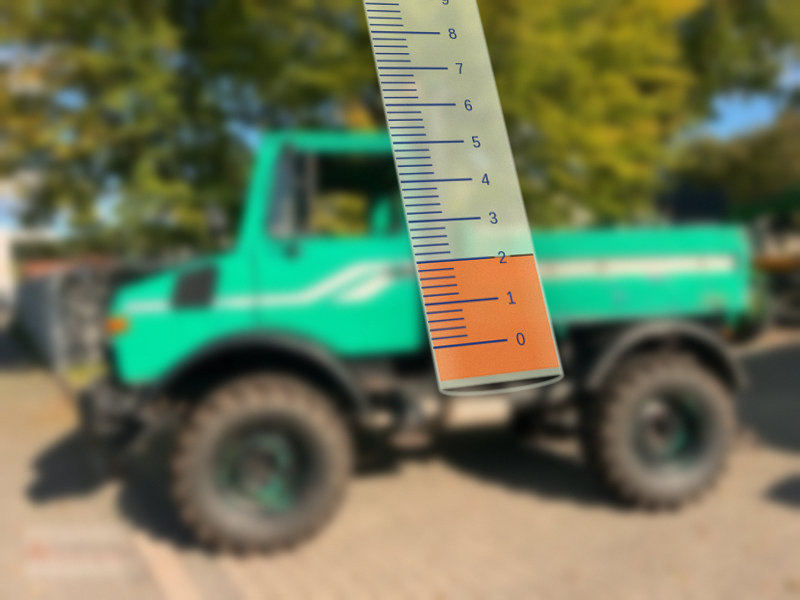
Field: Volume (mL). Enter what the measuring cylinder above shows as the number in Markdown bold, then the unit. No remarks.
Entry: **2** mL
